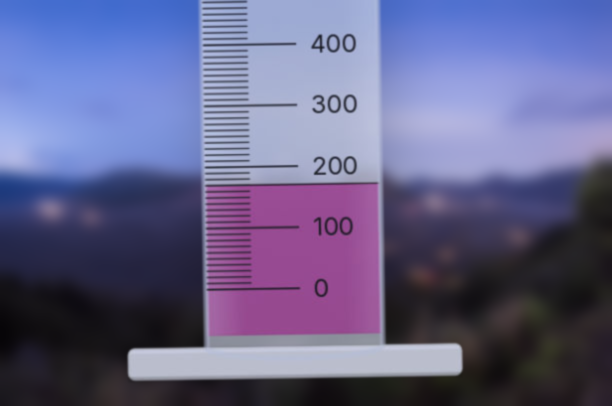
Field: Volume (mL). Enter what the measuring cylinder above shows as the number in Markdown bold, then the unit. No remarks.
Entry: **170** mL
